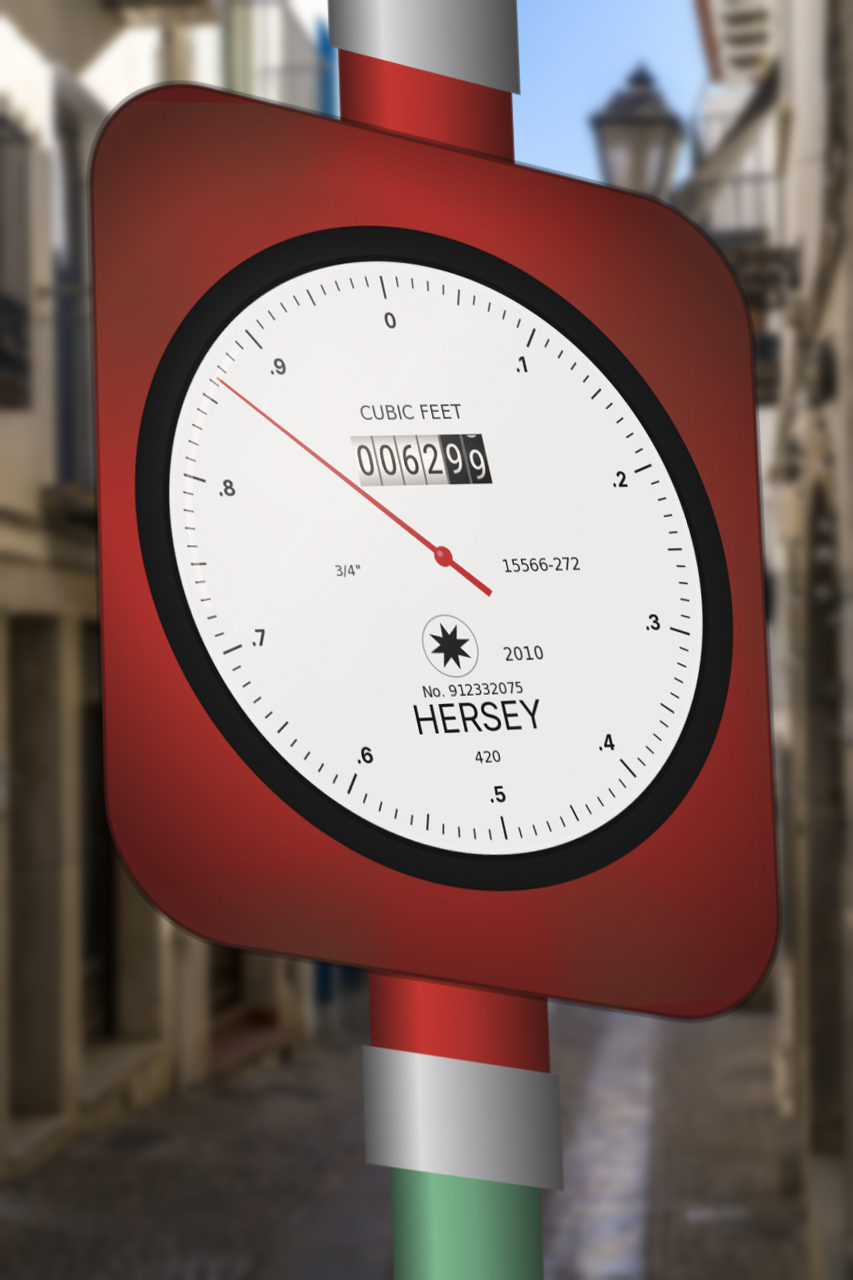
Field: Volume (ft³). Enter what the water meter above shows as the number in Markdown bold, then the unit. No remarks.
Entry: **6298.86** ft³
